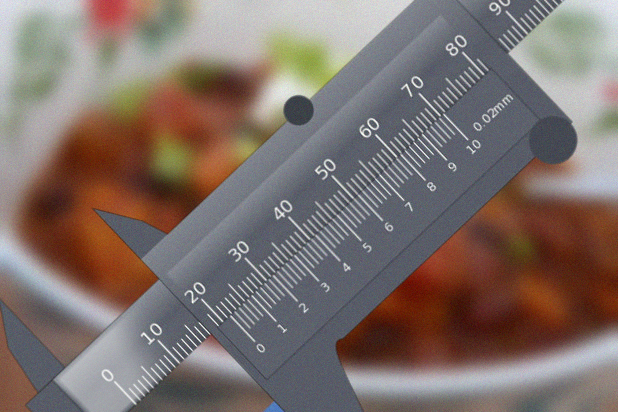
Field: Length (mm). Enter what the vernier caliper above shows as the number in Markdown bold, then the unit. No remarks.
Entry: **21.6** mm
